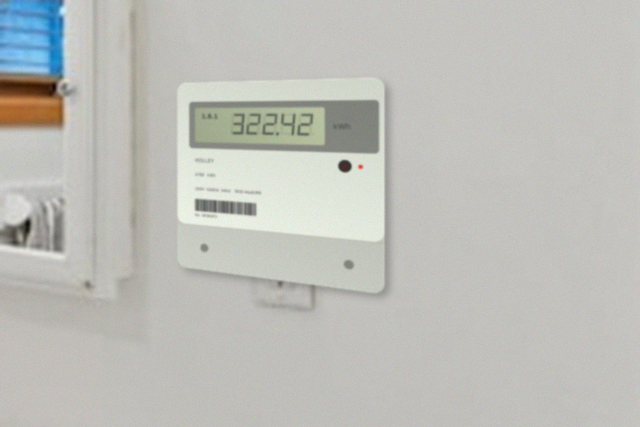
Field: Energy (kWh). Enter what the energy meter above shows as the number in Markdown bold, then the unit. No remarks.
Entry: **322.42** kWh
